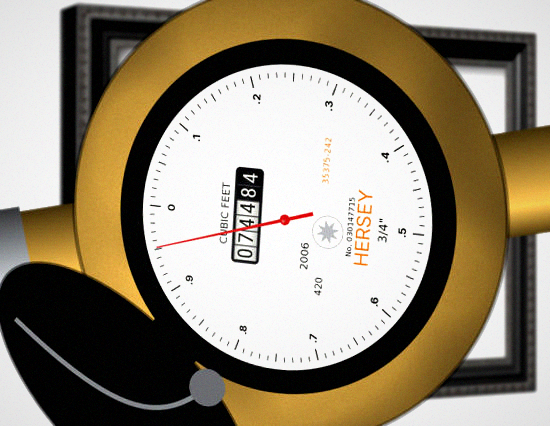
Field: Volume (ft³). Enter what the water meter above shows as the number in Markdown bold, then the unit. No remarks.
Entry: **74483.95** ft³
